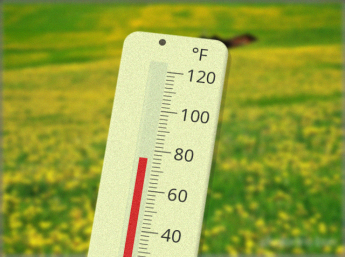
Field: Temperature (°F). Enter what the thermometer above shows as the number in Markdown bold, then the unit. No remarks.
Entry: **76** °F
